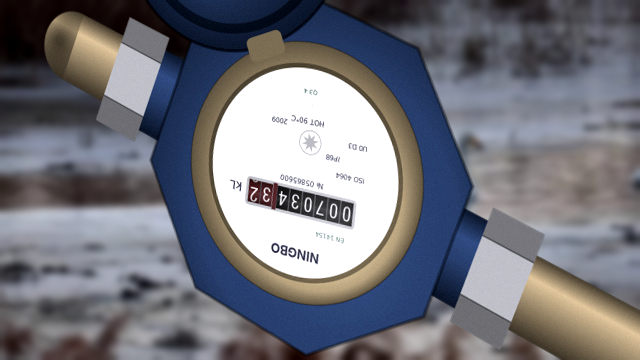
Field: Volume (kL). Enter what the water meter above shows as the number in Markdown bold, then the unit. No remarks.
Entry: **7034.32** kL
